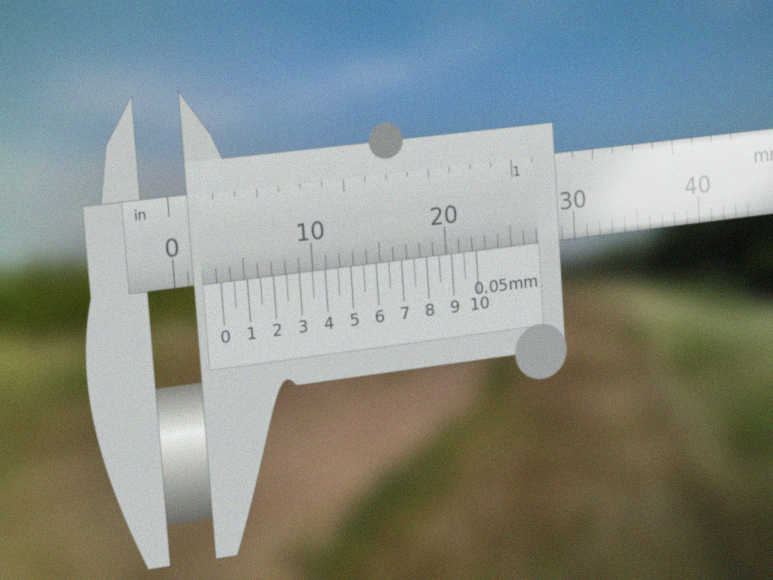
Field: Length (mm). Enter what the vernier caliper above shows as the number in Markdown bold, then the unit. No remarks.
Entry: **3.3** mm
